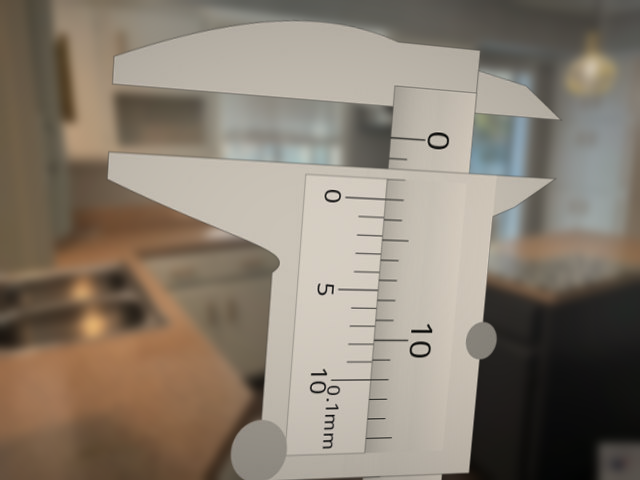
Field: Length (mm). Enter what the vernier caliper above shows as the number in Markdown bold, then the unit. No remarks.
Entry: **3.0** mm
